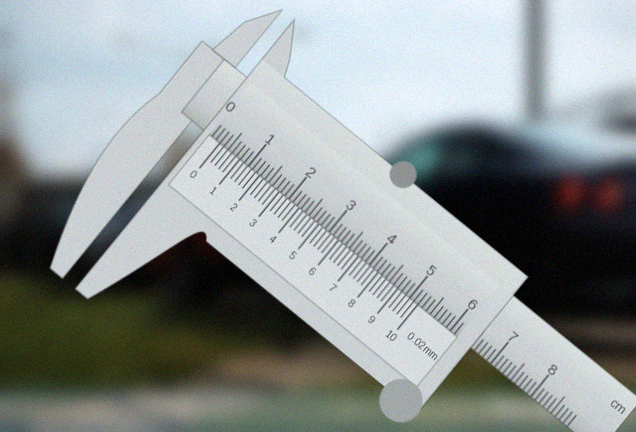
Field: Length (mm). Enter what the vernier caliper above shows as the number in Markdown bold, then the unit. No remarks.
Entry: **3.0** mm
